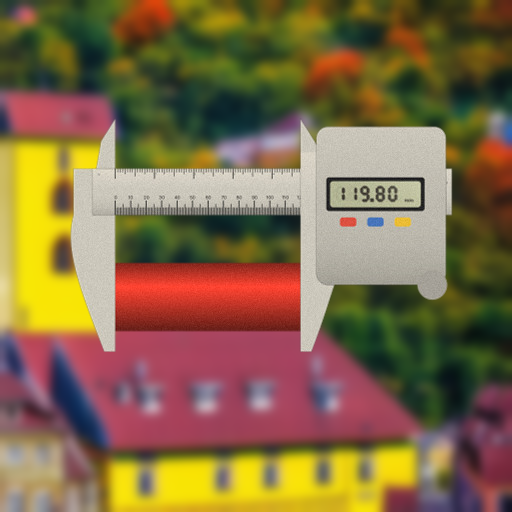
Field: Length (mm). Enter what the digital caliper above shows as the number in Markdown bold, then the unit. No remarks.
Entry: **119.80** mm
